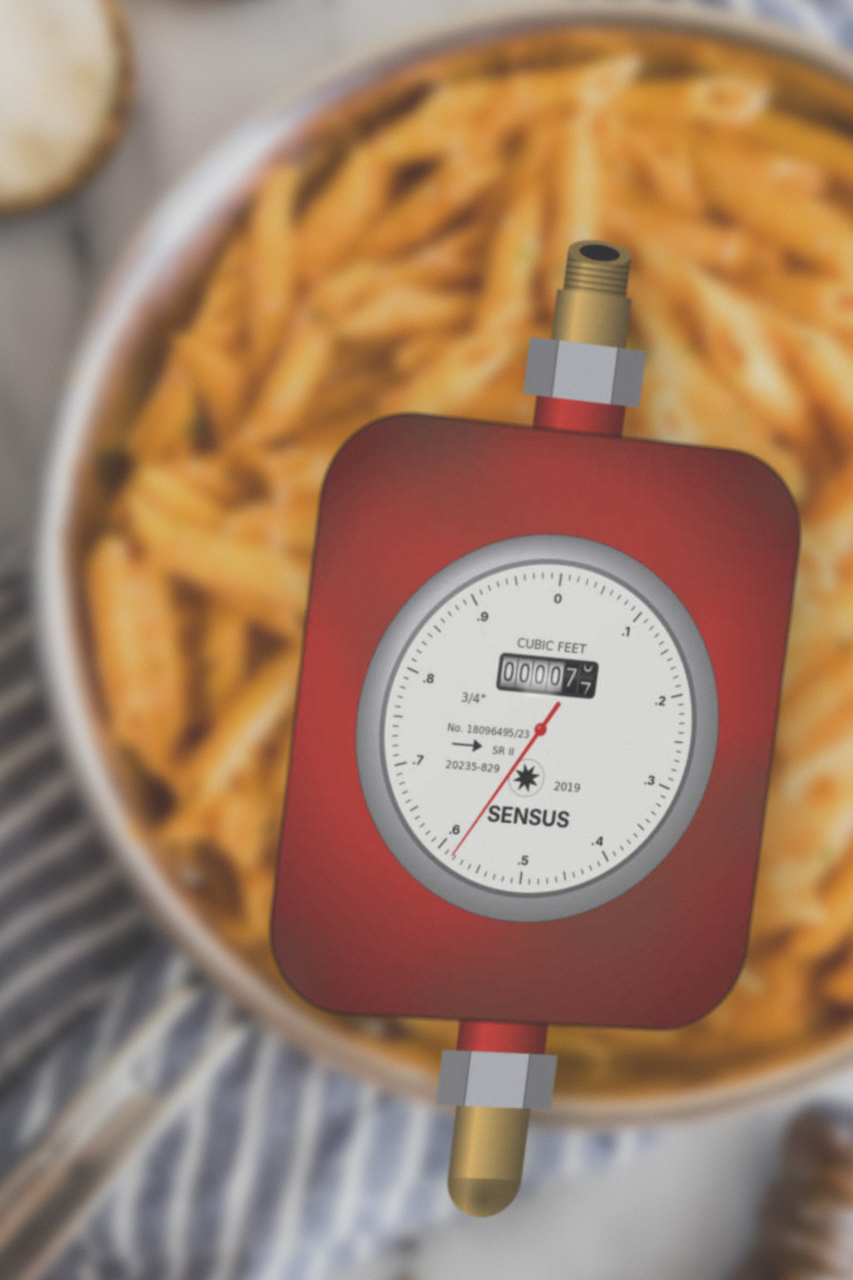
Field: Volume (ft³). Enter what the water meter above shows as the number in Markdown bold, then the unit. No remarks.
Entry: **76.58** ft³
